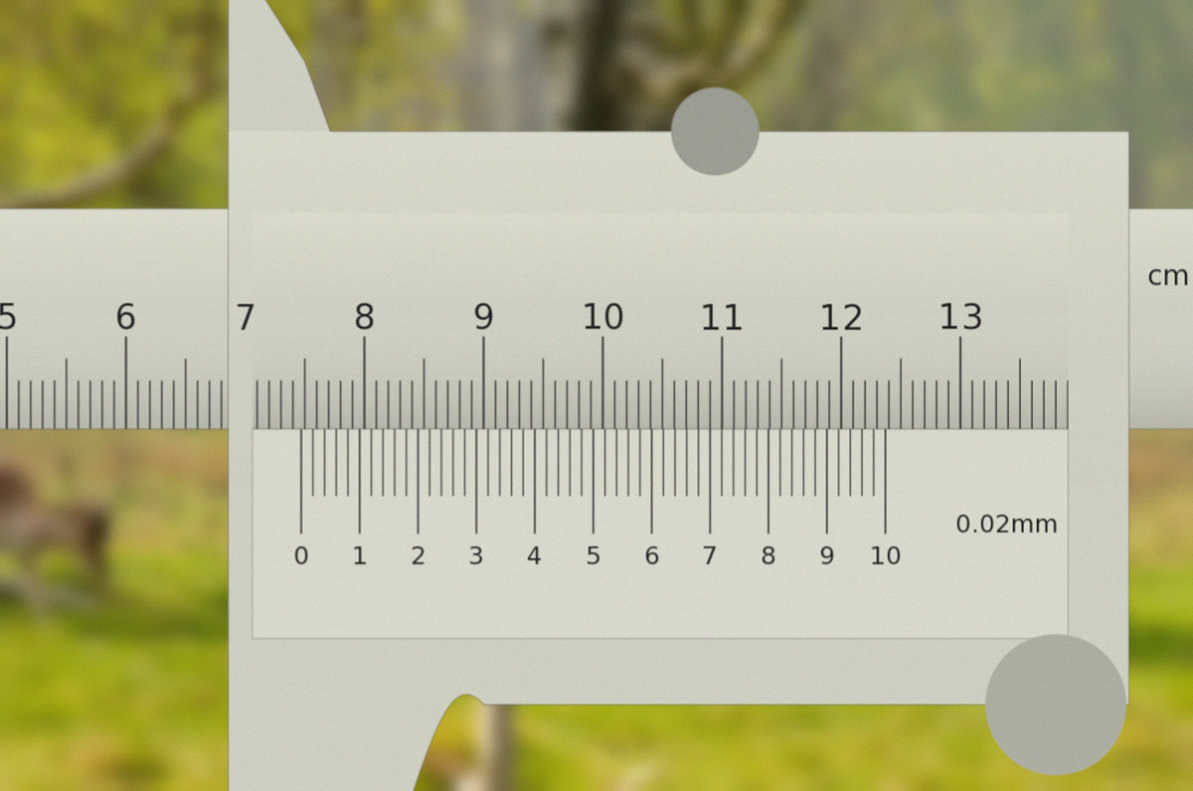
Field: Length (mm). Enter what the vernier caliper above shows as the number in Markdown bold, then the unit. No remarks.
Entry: **74.7** mm
